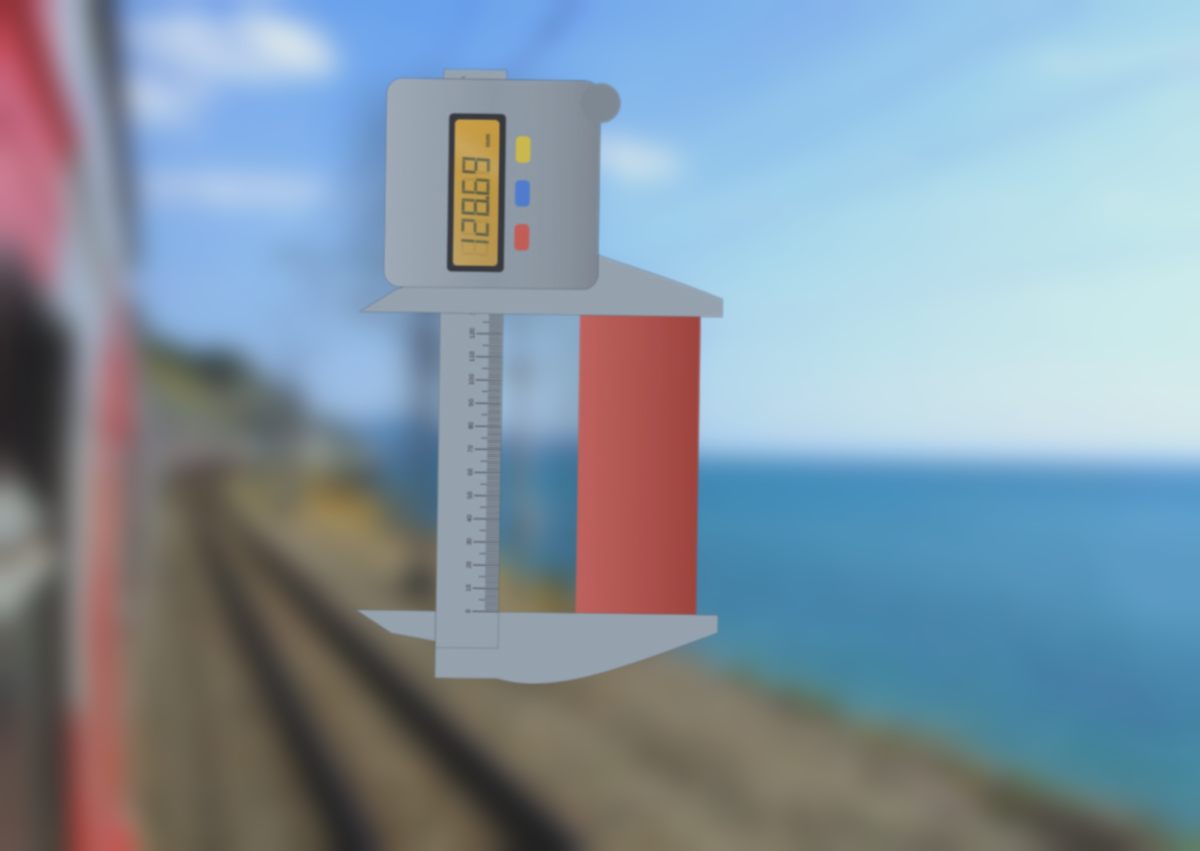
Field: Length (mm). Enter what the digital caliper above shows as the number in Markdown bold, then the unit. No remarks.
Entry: **128.69** mm
